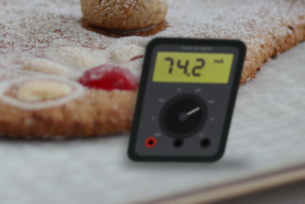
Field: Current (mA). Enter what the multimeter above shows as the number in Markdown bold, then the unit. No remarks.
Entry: **74.2** mA
